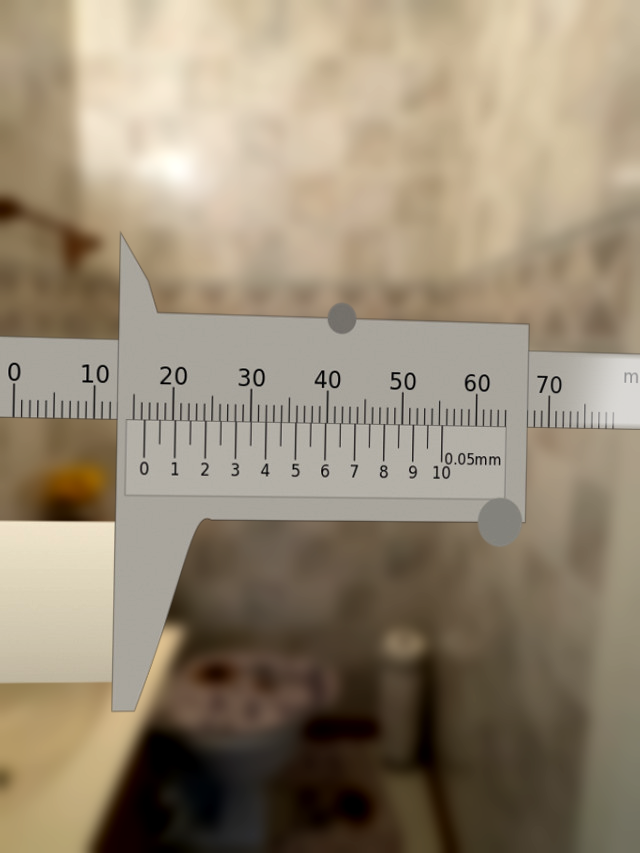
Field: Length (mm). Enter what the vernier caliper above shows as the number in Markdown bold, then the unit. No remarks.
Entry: **16.4** mm
